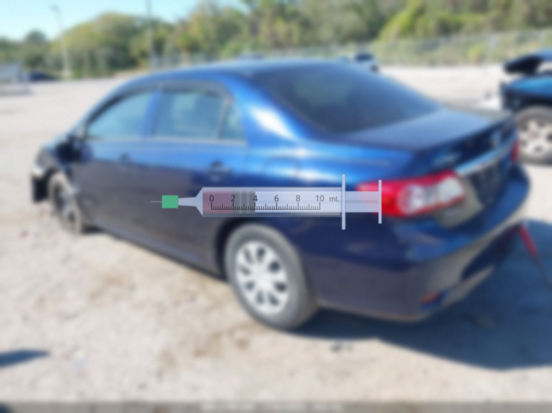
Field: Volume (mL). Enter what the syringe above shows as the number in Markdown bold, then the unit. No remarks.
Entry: **2** mL
